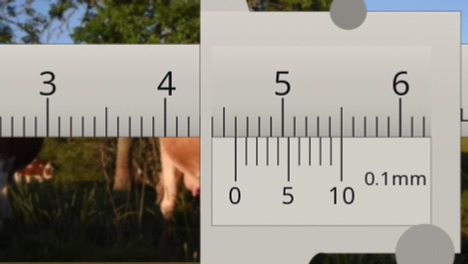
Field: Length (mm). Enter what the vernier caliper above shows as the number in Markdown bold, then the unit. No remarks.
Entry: **46.0** mm
